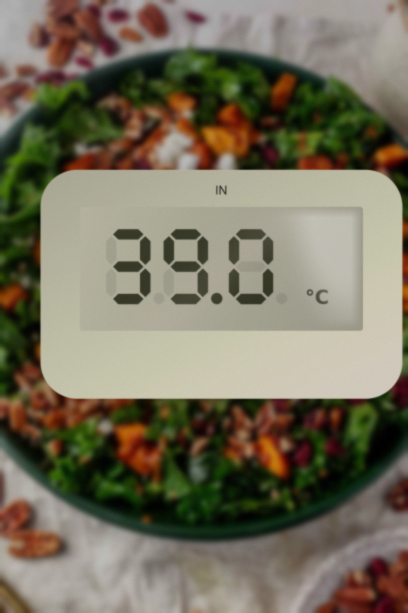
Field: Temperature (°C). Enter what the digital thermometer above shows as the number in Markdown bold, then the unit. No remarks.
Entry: **39.0** °C
